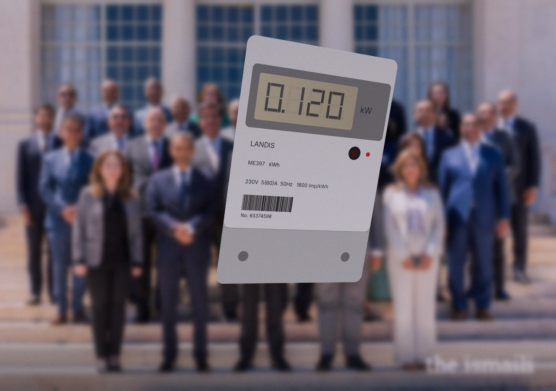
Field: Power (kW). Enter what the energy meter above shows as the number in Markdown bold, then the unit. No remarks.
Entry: **0.120** kW
